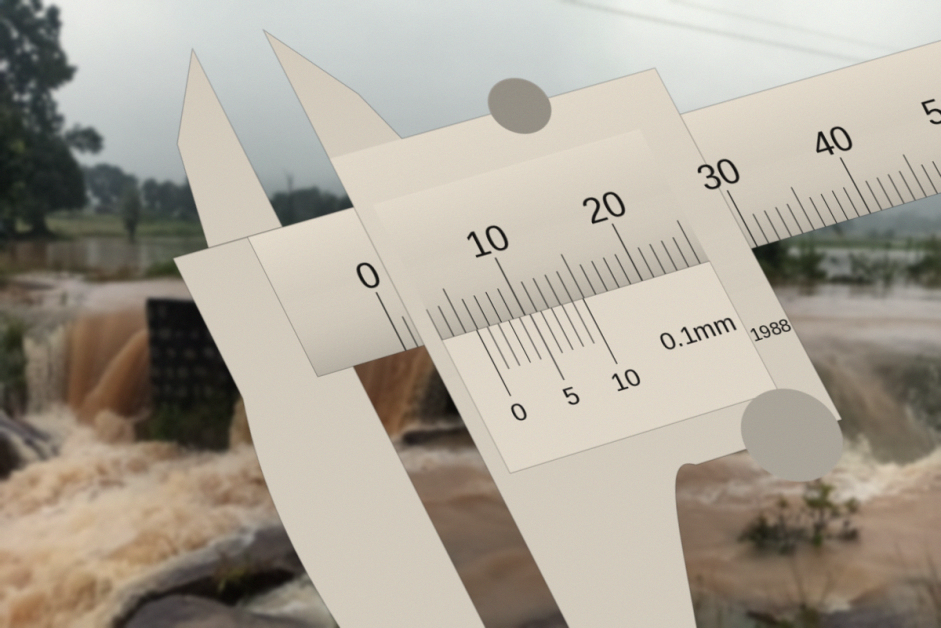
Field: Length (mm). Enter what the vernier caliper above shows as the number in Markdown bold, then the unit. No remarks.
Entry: **5.9** mm
